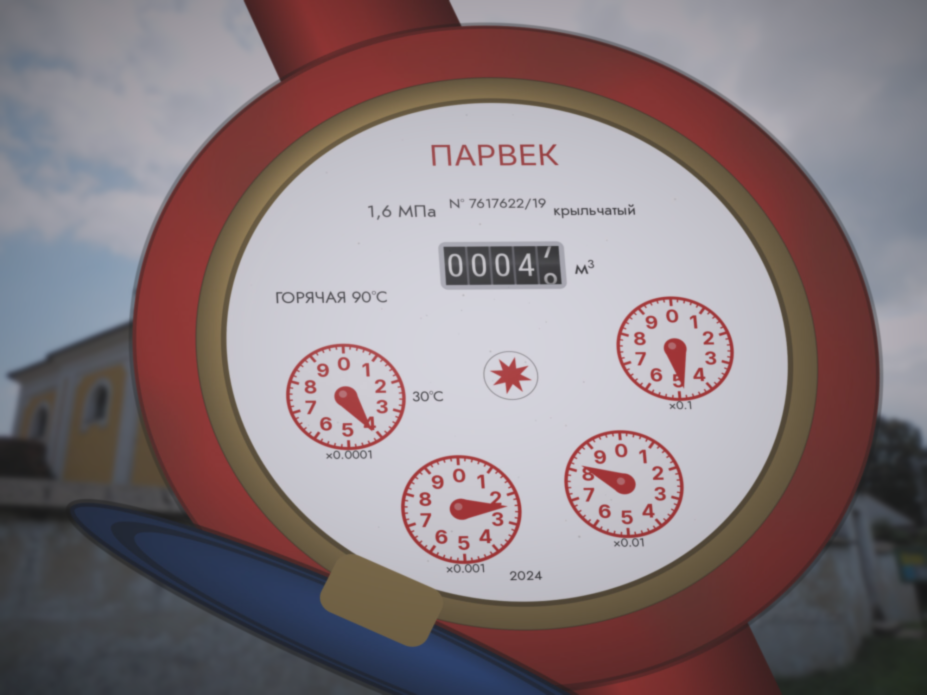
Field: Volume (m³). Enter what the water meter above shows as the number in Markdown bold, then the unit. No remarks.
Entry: **47.4824** m³
